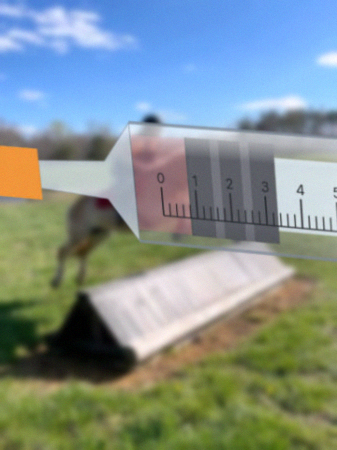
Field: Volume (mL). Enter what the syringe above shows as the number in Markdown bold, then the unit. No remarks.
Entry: **0.8** mL
